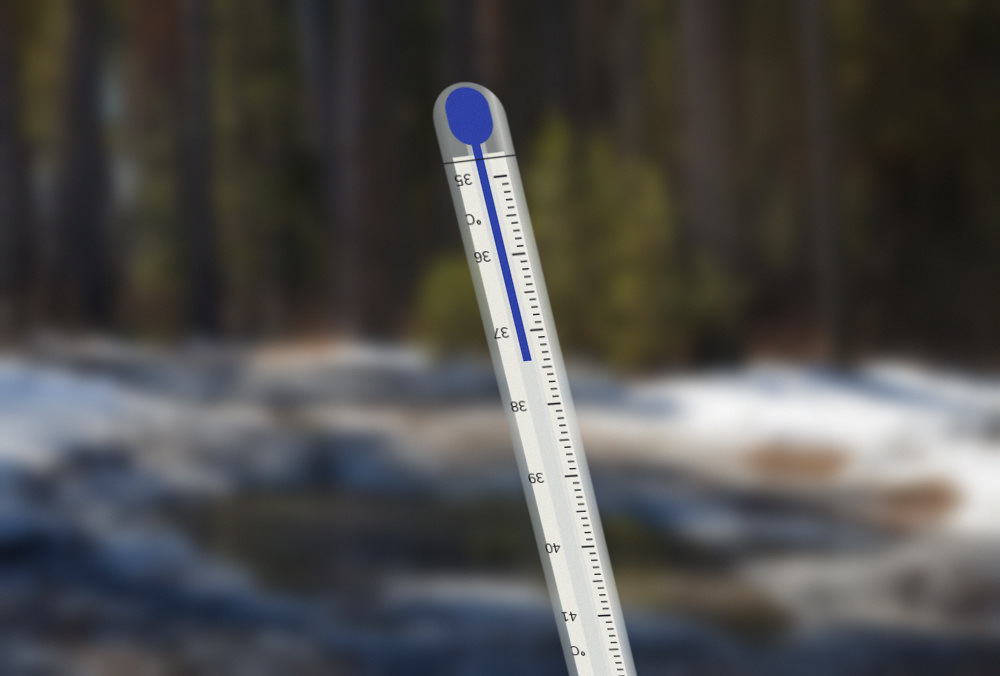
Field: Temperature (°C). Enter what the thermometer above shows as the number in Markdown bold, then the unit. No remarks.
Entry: **37.4** °C
